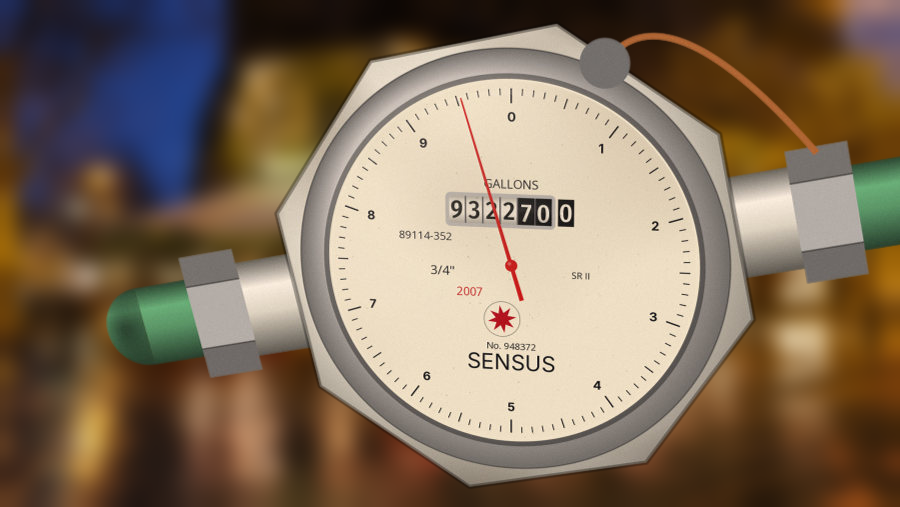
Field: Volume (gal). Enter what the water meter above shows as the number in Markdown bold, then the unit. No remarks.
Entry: **9322699.5** gal
